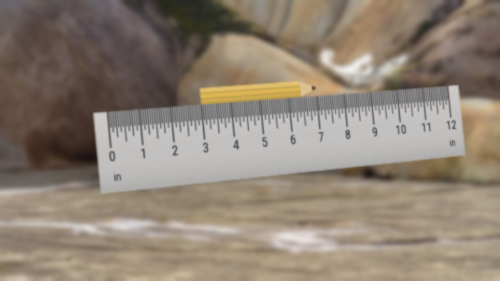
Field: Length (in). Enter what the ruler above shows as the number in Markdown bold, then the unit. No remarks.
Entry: **4** in
